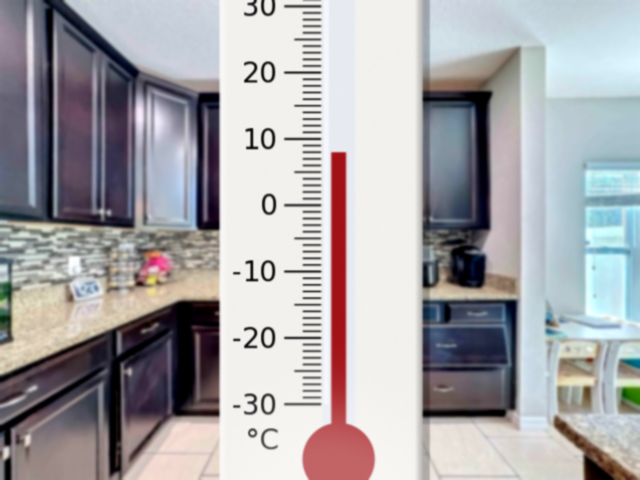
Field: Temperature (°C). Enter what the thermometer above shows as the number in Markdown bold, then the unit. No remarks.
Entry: **8** °C
